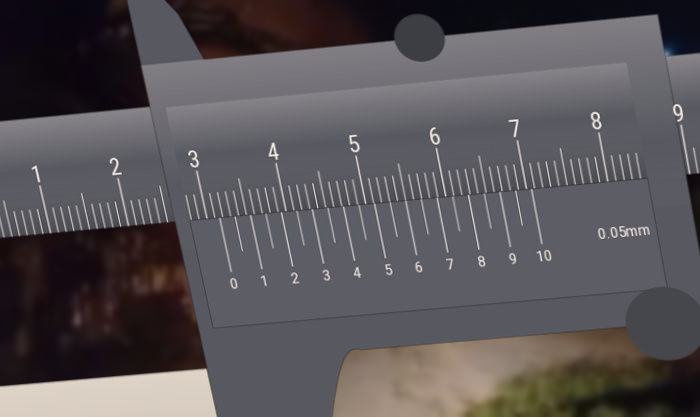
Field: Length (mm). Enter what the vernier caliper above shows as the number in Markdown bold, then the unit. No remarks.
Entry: **31.6** mm
